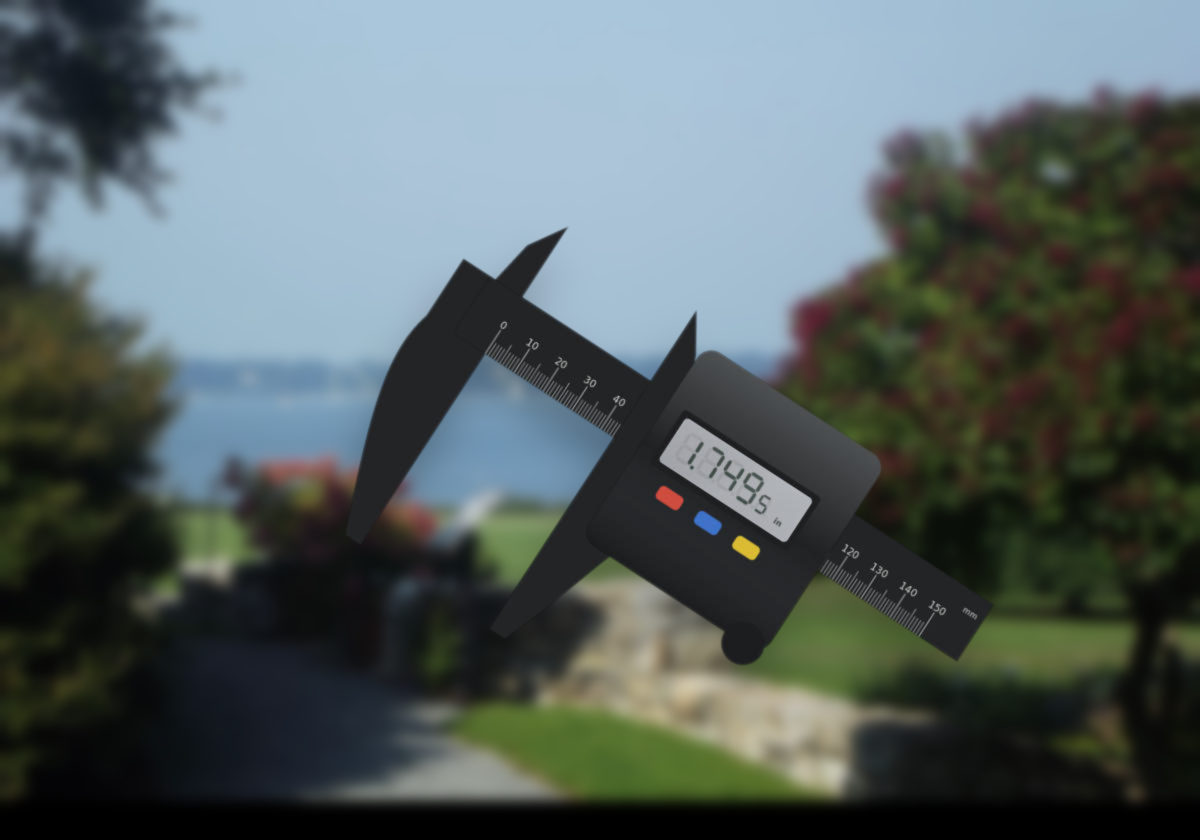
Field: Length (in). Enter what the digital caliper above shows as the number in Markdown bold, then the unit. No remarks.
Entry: **1.7495** in
